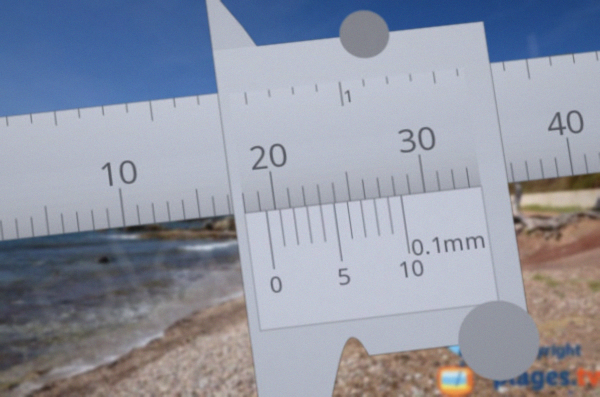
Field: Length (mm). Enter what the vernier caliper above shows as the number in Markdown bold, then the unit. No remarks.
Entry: **19.4** mm
